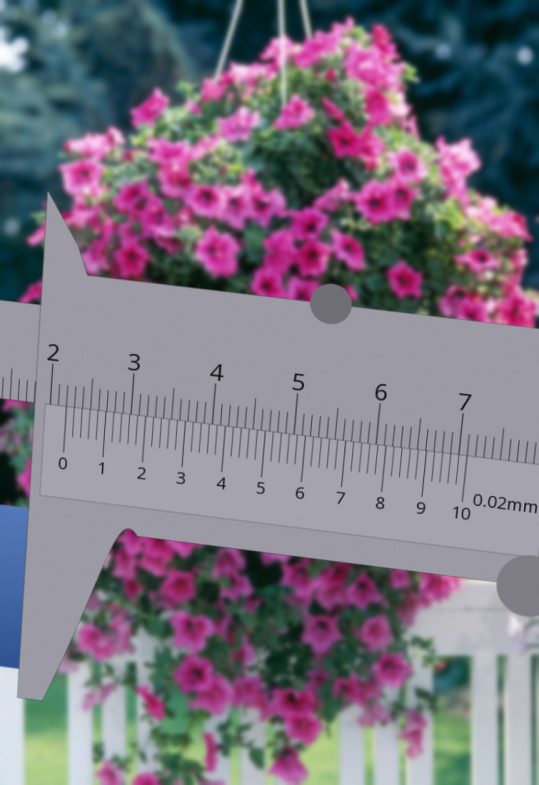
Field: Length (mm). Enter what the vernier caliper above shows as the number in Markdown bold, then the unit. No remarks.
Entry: **22.0** mm
